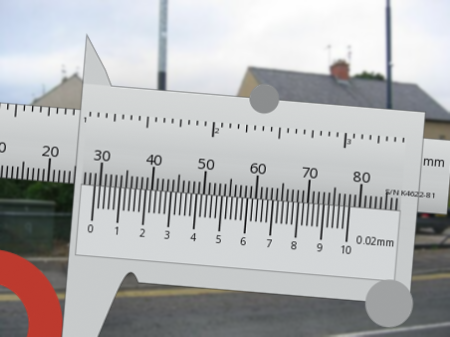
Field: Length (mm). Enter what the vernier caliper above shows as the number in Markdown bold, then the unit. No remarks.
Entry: **29.0** mm
